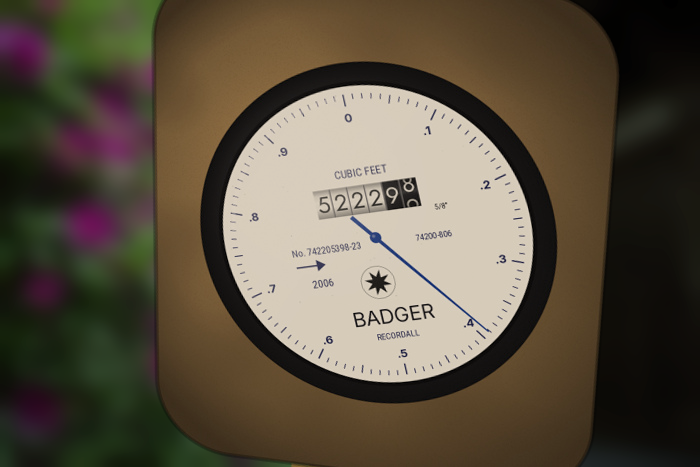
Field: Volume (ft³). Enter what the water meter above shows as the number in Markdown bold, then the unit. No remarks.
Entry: **522298.39** ft³
